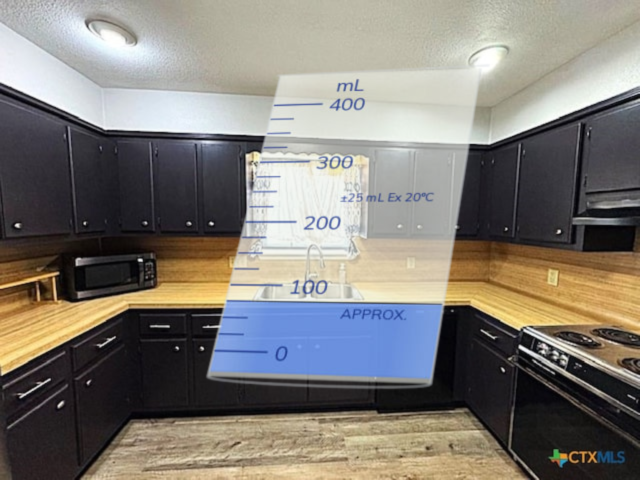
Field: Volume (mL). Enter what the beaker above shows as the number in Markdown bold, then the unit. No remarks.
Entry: **75** mL
